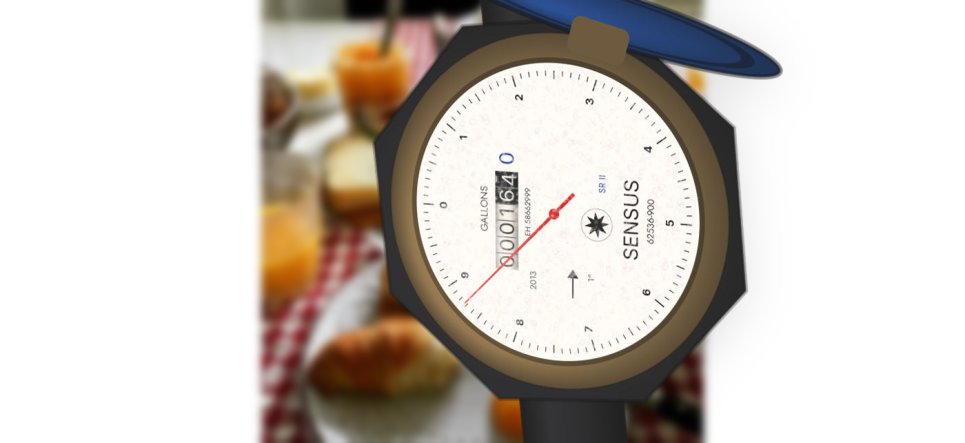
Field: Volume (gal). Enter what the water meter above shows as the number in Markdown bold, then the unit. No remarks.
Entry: **1638.7** gal
